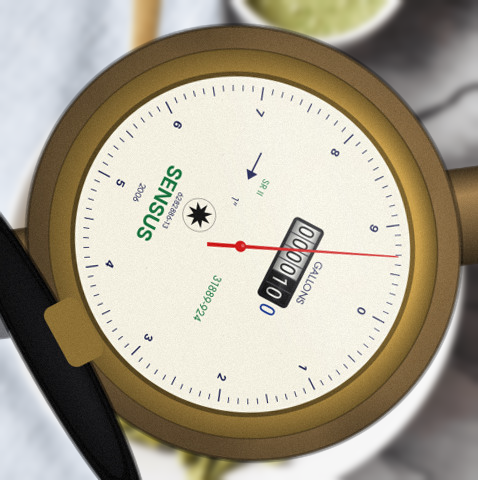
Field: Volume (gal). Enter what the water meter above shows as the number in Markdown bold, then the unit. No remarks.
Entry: **99.3** gal
